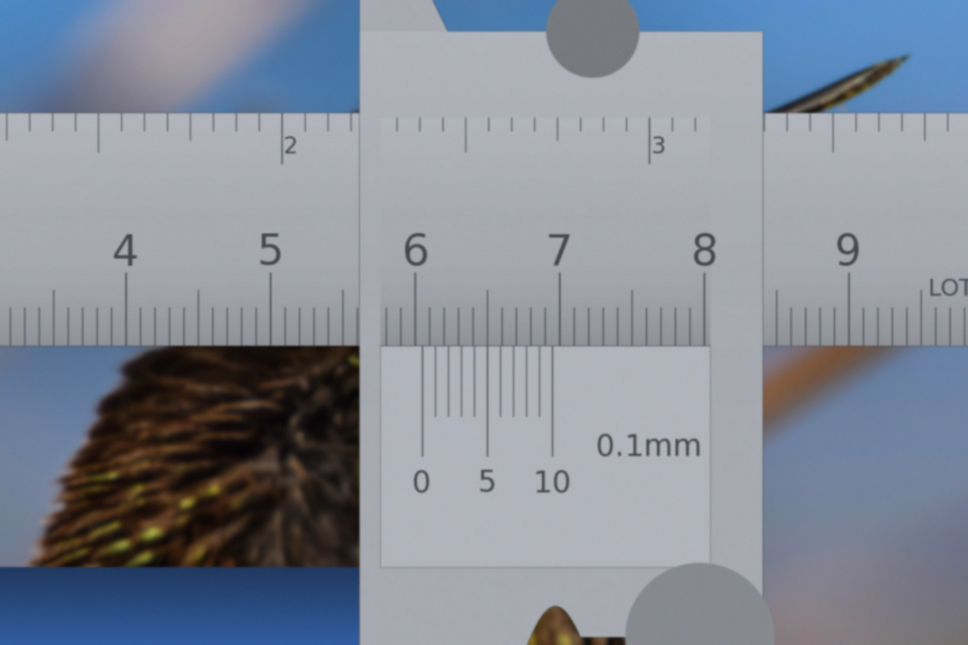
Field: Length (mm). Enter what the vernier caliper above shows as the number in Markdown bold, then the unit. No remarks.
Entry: **60.5** mm
